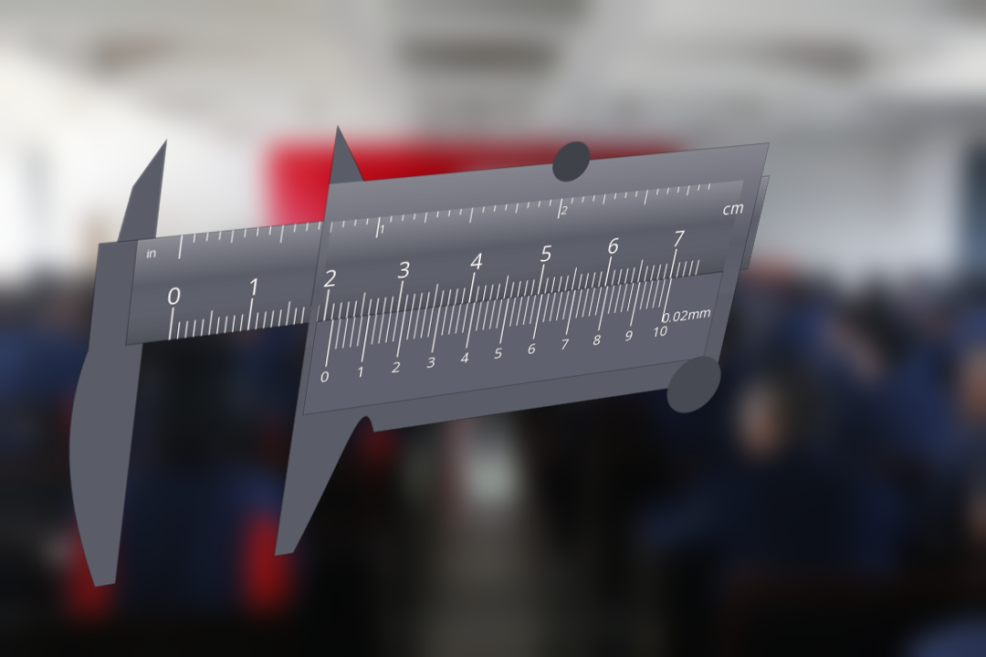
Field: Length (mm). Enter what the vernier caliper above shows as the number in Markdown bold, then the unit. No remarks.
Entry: **21.2** mm
